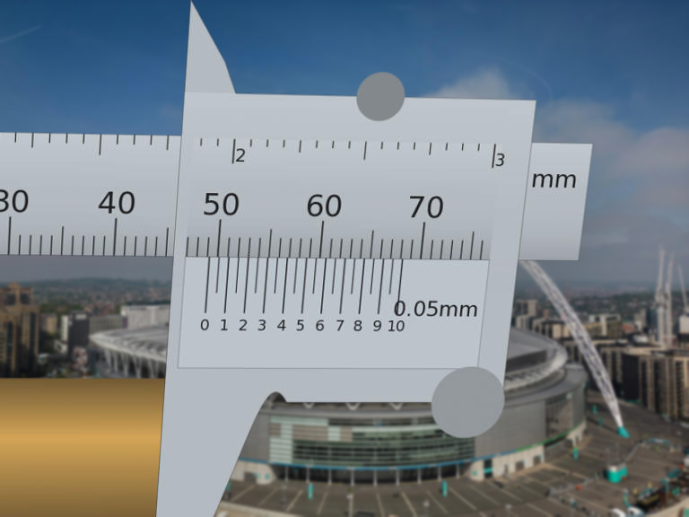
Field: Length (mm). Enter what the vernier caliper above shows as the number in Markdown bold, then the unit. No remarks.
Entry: **49.2** mm
